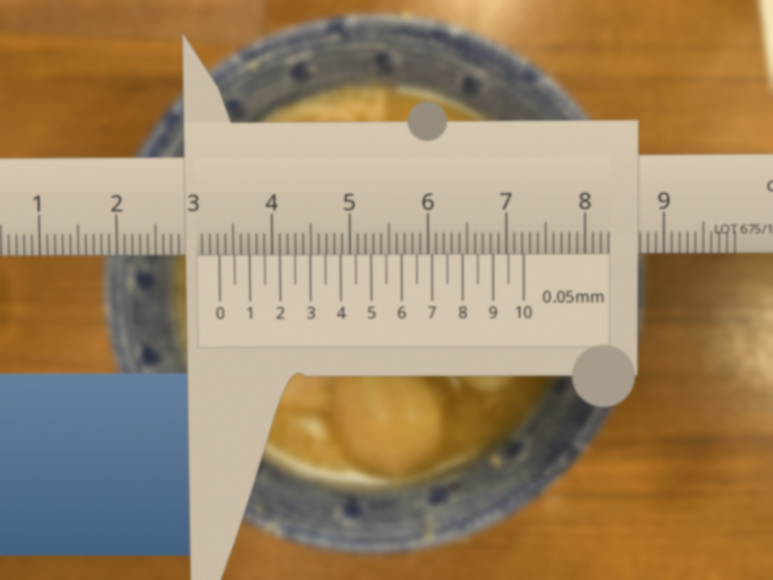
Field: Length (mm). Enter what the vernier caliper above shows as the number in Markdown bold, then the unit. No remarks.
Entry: **33.2** mm
